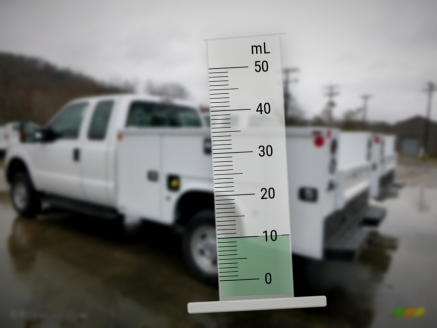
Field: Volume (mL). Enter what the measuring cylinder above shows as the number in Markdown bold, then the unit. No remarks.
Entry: **10** mL
